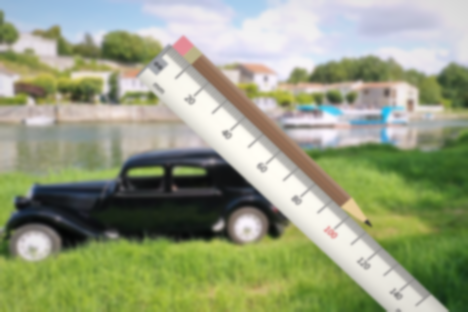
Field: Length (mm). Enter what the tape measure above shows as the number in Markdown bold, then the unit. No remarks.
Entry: **110** mm
